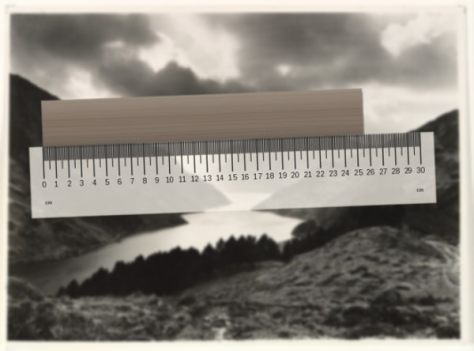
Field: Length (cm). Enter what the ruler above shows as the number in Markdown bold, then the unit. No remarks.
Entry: **25.5** cm
